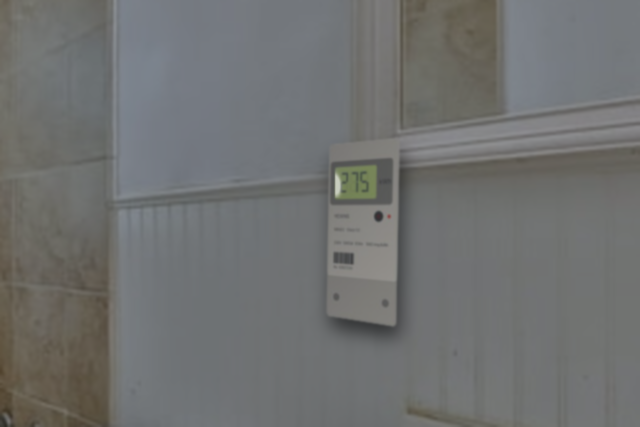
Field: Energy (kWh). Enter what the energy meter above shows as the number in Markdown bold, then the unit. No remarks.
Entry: **275** kWh
